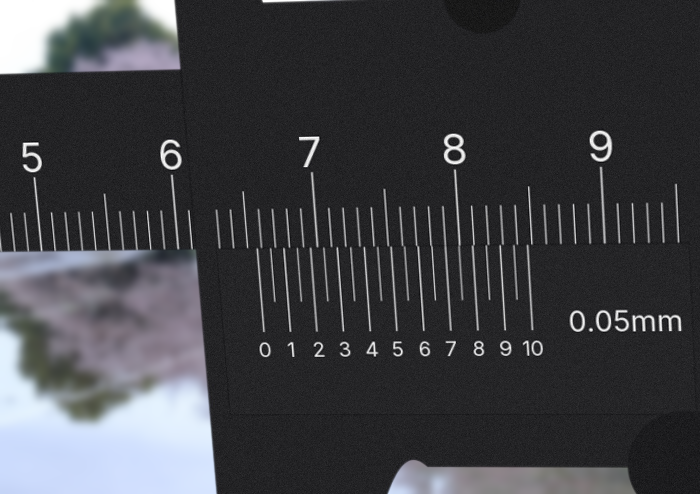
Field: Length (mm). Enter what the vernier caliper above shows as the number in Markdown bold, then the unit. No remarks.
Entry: **65.7** mm
